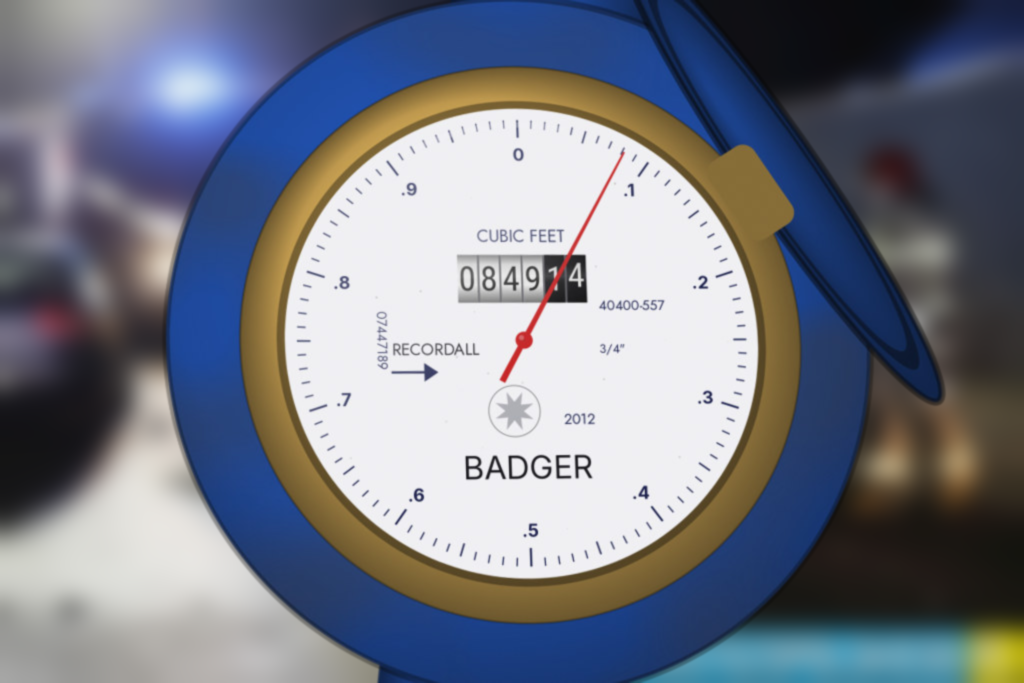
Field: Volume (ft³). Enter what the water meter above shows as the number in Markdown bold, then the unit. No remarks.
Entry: **84914.08** ft³
